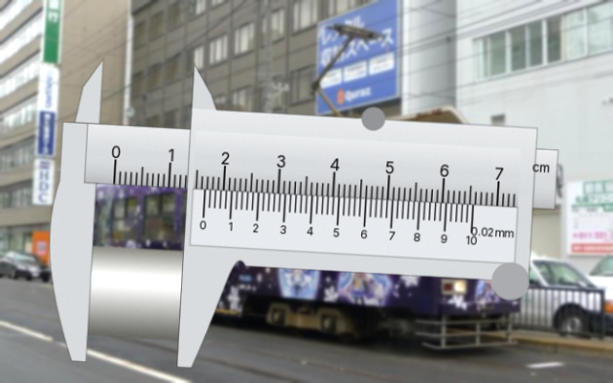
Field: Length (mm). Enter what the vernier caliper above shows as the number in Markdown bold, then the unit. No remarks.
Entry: **16.6** mm
